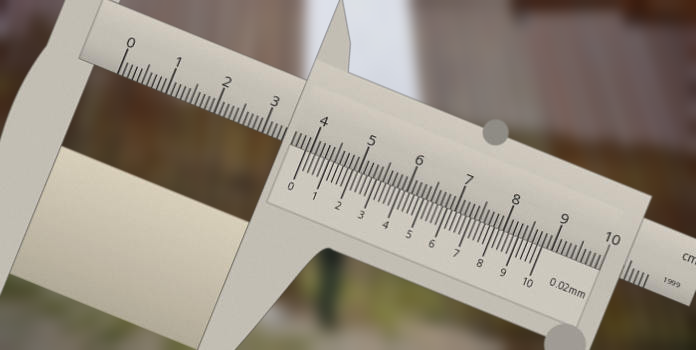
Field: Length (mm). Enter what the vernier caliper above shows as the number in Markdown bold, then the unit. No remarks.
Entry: **39.0** mm
